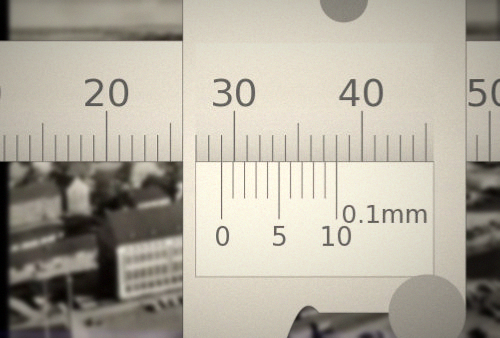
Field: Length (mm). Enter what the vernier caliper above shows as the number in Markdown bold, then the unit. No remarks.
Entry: **29.0** mm
